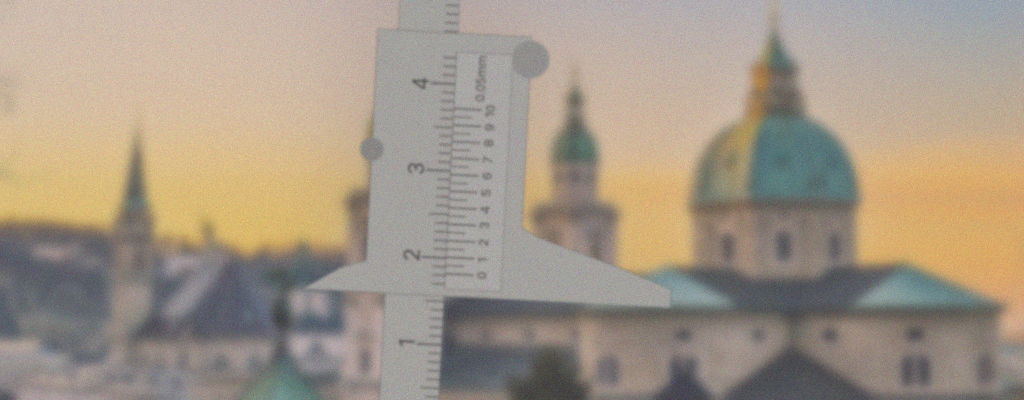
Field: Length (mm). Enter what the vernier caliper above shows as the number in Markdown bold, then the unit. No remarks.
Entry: **18.2** mm
